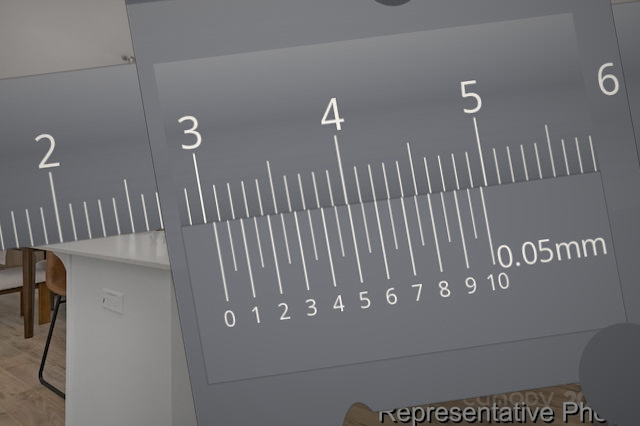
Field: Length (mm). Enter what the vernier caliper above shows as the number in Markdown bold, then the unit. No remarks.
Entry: **30.6** mm
